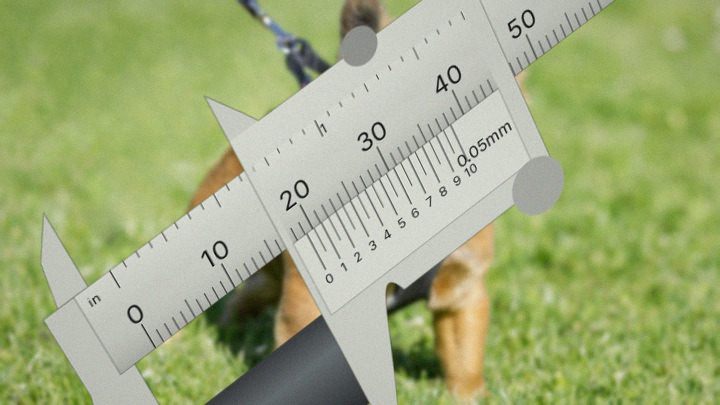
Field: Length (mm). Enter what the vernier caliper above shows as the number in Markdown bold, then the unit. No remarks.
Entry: **19.2** mm
